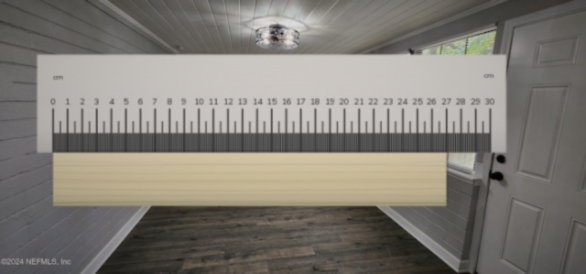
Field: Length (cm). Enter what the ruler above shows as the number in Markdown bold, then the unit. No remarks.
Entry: **27** cm
